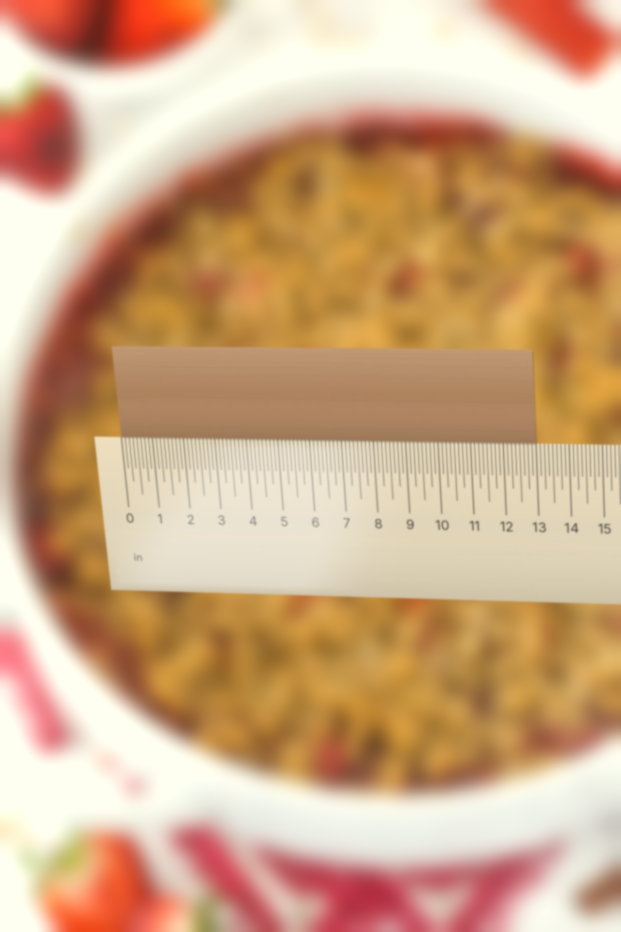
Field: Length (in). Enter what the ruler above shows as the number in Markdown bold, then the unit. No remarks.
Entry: **13** in
